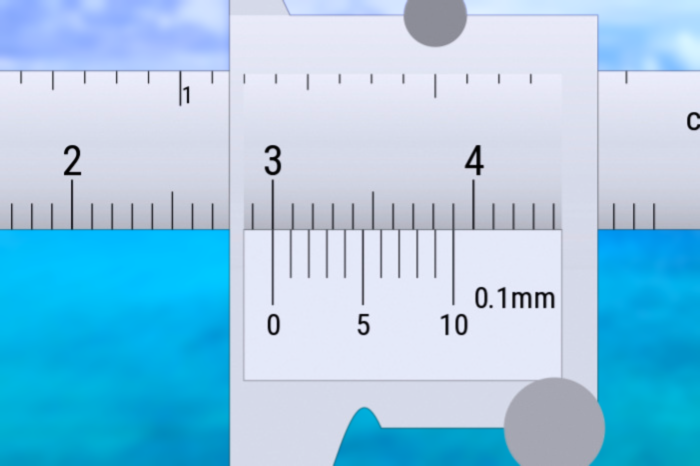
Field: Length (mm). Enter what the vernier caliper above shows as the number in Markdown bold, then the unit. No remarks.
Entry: **30.0** mm
